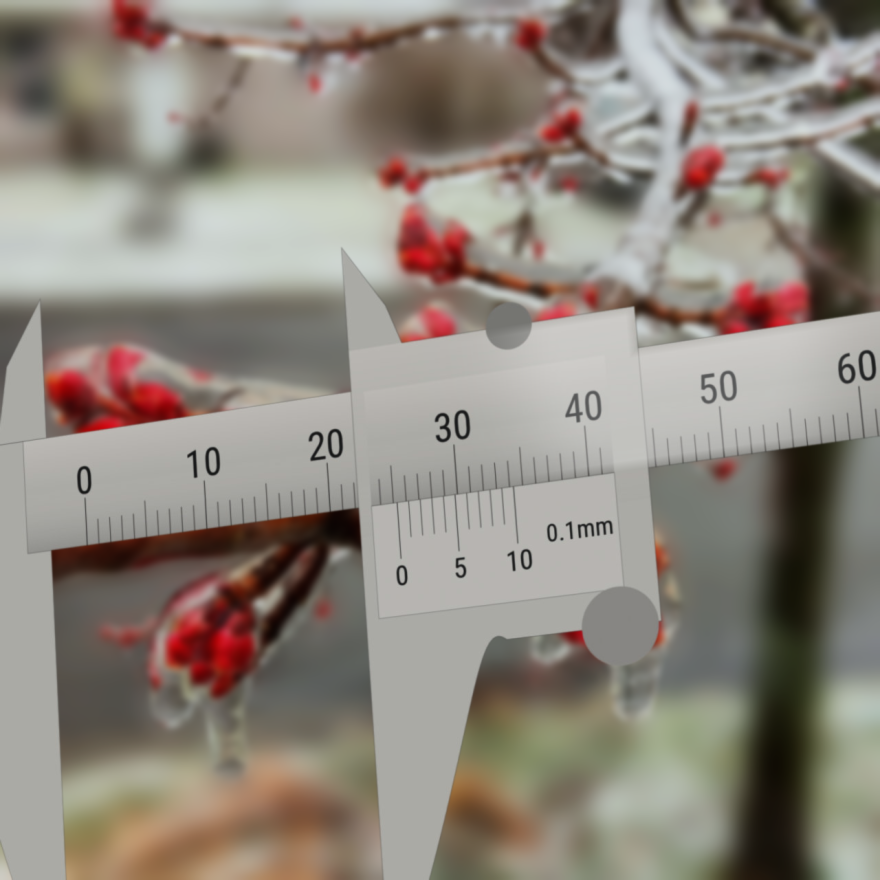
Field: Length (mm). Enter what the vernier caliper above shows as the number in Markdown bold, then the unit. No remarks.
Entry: **25.3** mm
